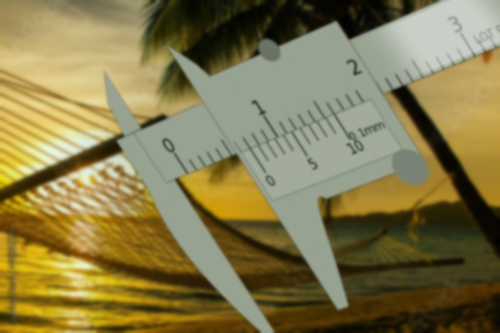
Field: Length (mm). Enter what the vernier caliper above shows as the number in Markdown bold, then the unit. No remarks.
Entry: **7.0** mm
